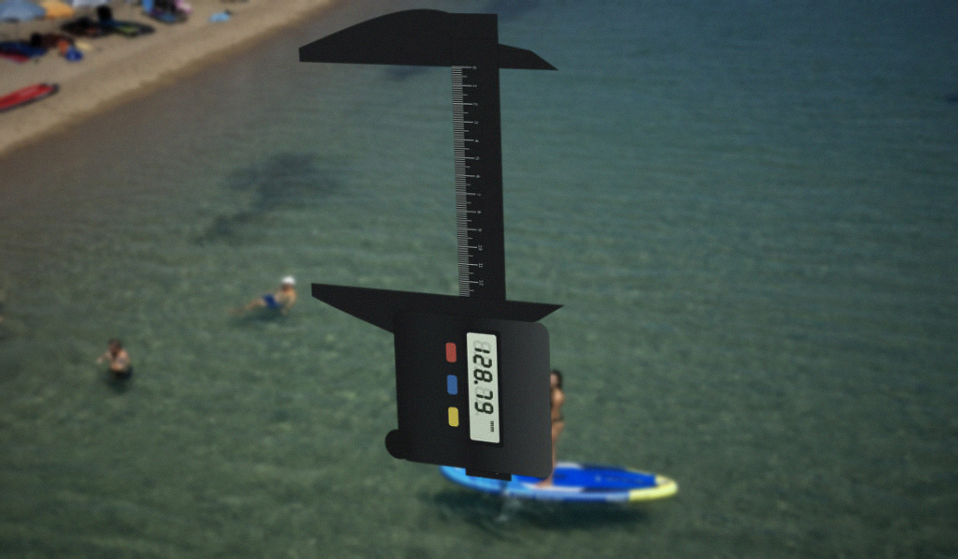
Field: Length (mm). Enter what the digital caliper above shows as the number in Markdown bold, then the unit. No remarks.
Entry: **128.79** mm
